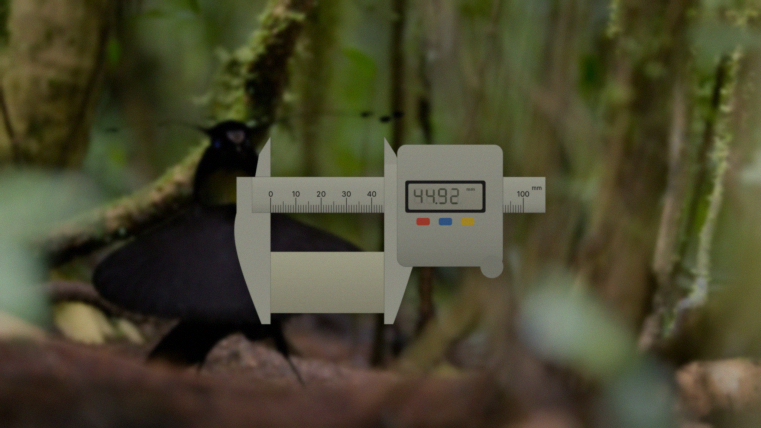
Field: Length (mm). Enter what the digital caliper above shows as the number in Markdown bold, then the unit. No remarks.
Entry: **44.92** mm
